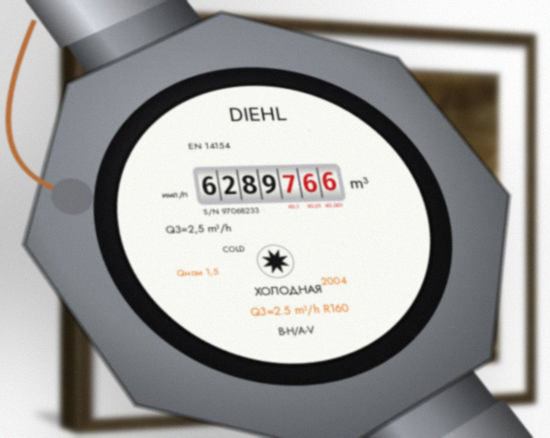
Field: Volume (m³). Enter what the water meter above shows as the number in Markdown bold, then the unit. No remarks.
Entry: **6289.766** m³
